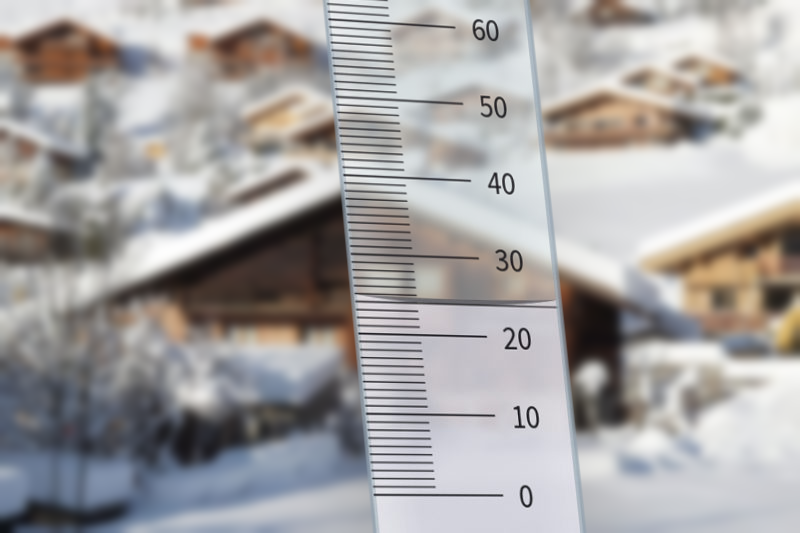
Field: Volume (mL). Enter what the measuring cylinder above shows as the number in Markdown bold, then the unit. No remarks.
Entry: **24** mL
